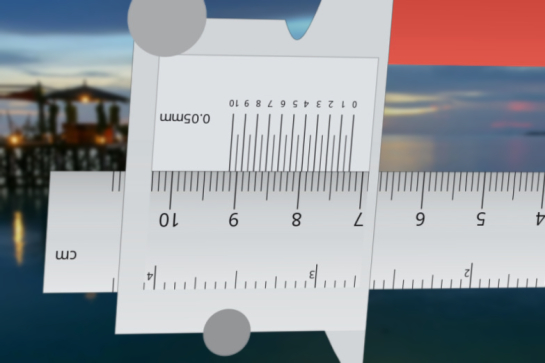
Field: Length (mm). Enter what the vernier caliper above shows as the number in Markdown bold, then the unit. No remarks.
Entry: **72.2** mm
